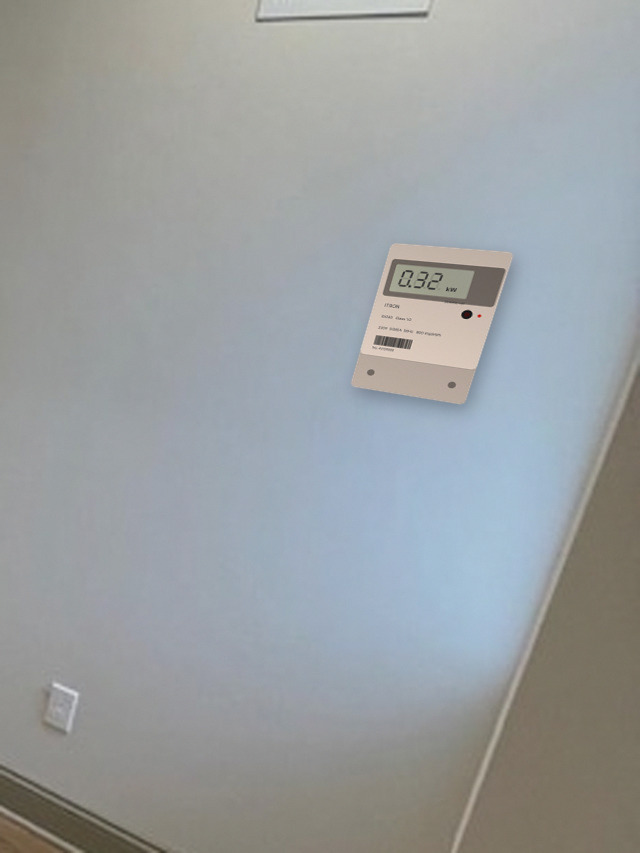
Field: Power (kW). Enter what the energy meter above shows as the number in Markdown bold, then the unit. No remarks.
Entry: **0.32** kW
